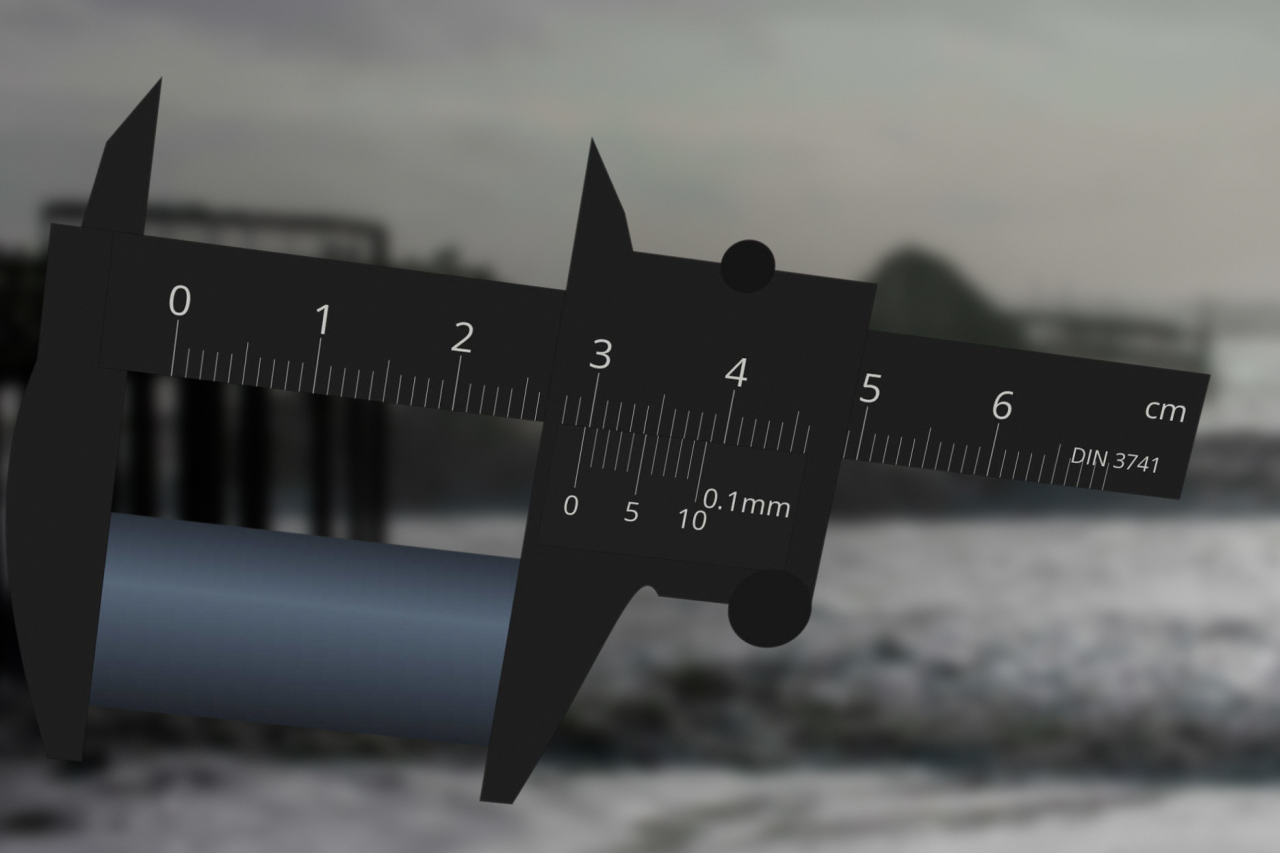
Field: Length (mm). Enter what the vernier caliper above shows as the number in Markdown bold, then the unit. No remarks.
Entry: **29.7** mm
